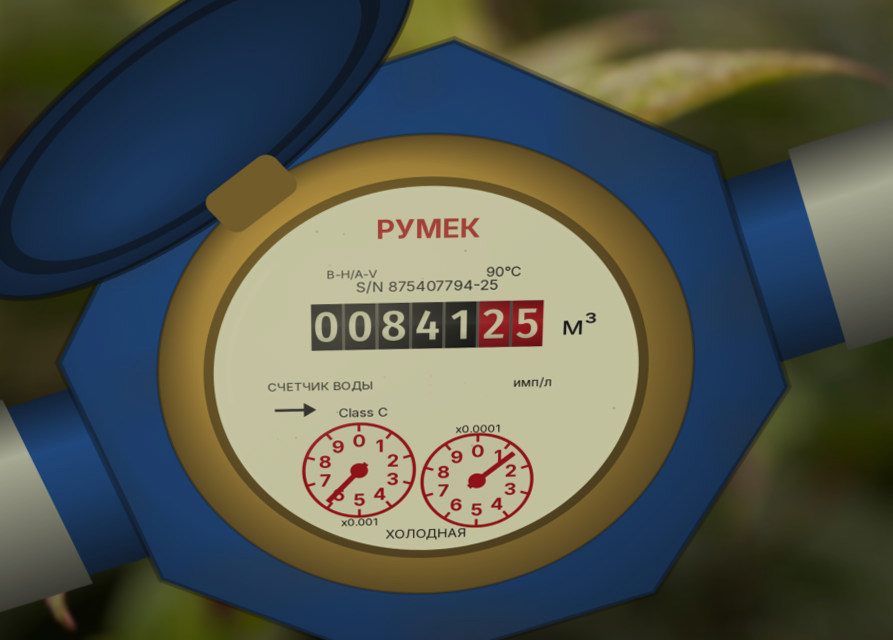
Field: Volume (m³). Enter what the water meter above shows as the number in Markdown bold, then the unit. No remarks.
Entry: **841.2561** m³
